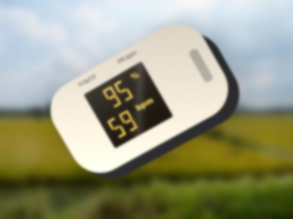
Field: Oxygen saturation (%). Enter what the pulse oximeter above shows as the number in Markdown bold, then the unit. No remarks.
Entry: **95** %
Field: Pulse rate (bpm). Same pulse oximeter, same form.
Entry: **59** bpm
